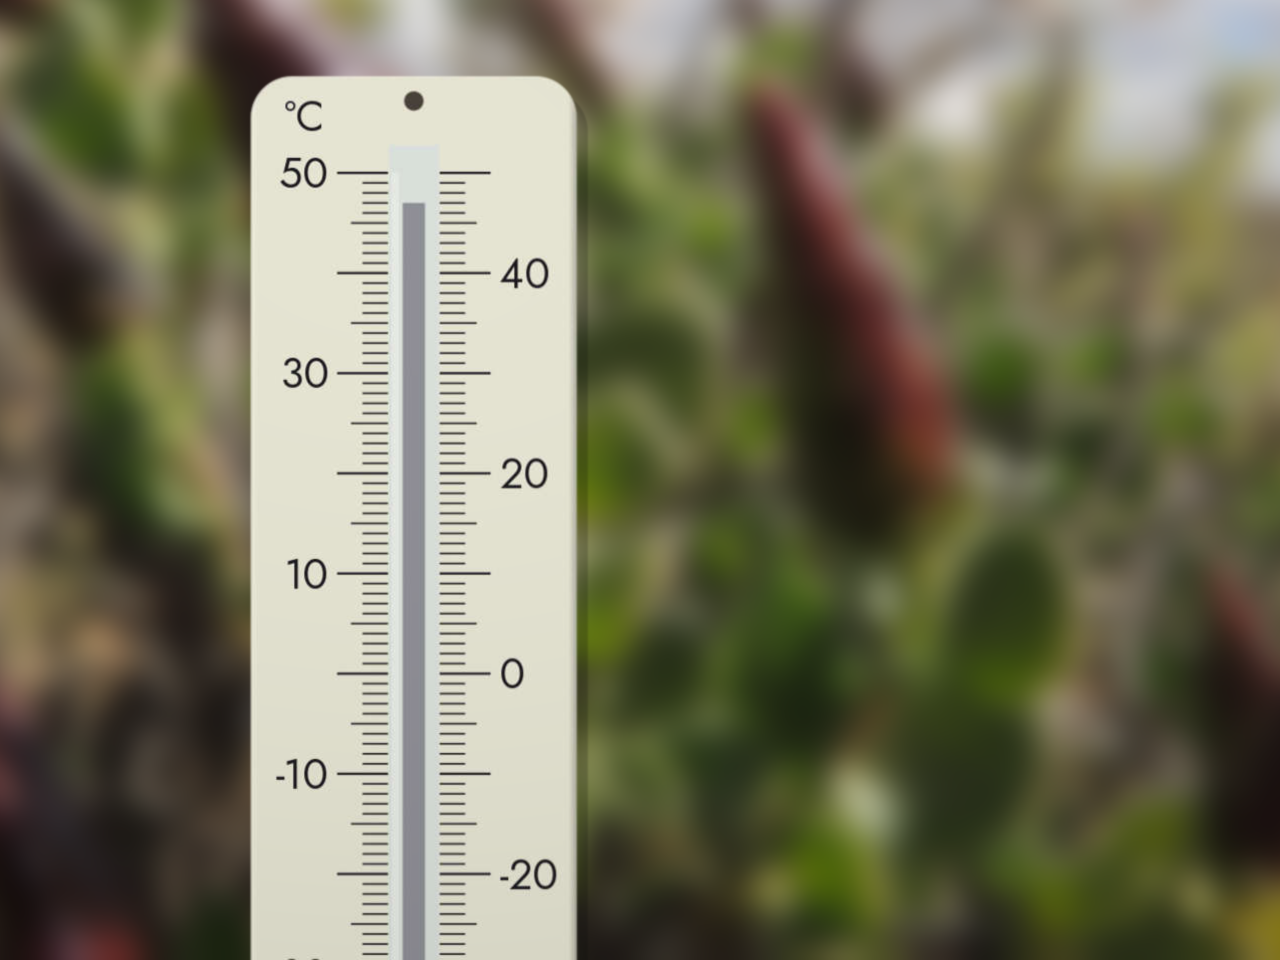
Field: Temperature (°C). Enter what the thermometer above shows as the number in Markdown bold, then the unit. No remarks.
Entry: **47** °C
